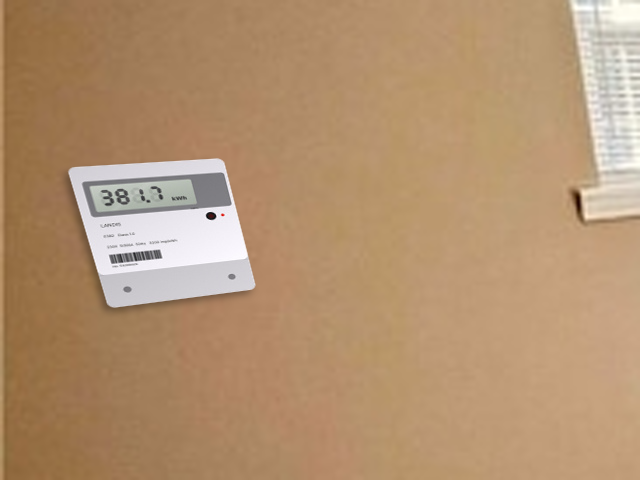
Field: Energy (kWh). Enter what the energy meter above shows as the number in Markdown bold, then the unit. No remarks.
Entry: **381.7** kWh
